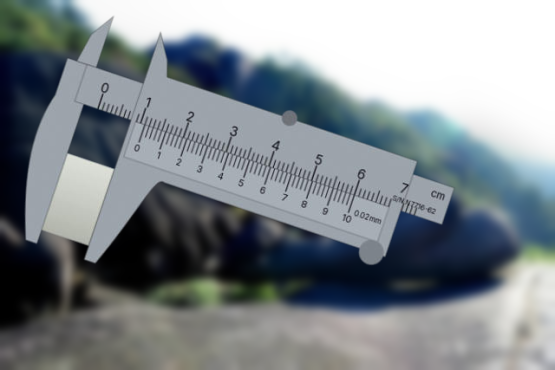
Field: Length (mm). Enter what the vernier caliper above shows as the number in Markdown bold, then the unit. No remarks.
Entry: **11.0** mm
